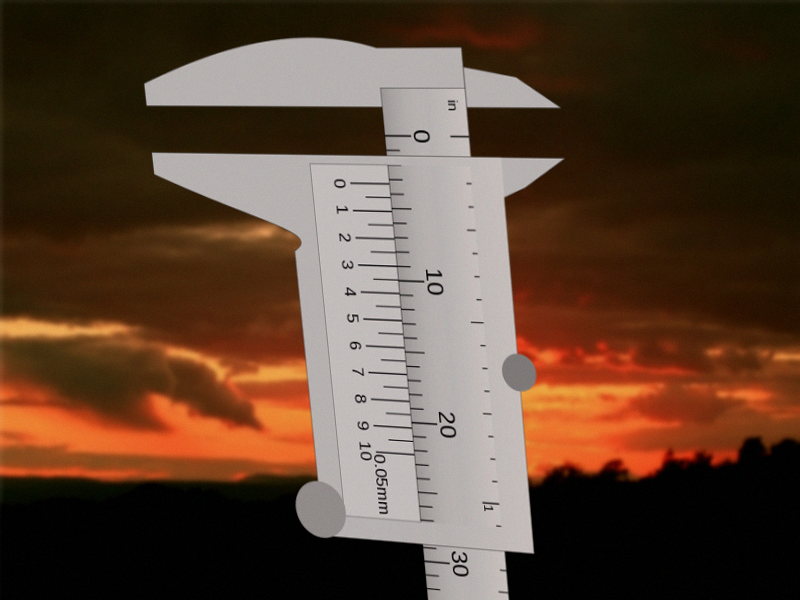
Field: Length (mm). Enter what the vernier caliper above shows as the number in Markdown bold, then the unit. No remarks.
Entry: **3.3** mm
